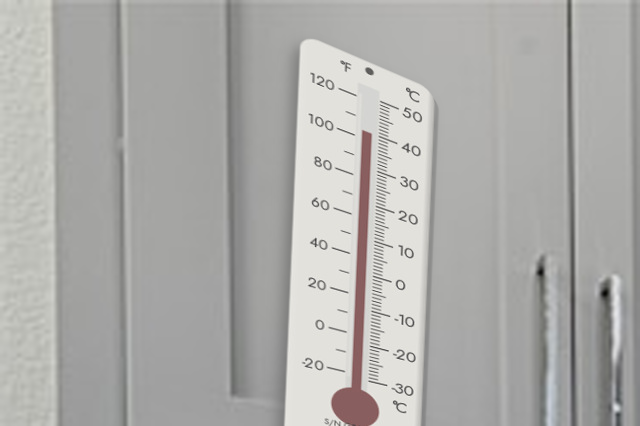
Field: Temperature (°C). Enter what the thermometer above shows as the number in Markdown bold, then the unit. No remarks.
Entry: **40** °C
